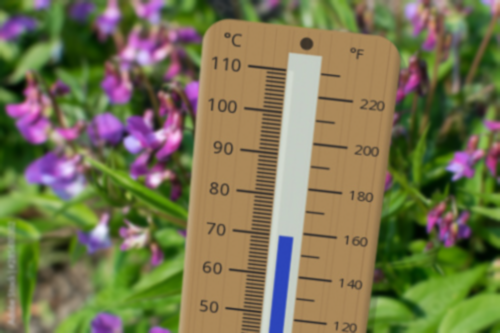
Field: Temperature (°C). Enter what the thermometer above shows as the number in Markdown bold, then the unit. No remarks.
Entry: **70** °C
